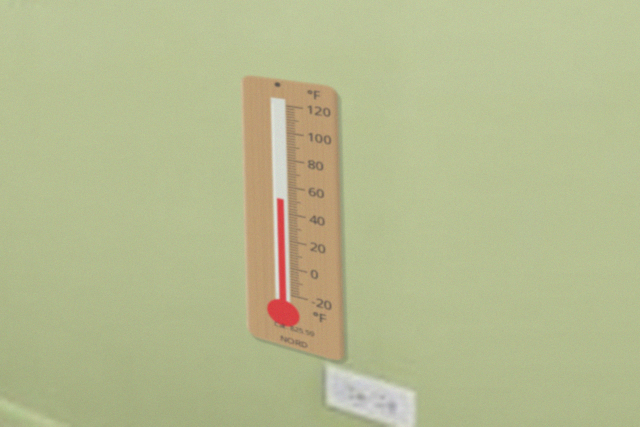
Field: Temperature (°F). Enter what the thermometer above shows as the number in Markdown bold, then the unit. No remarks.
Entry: **50** °F
